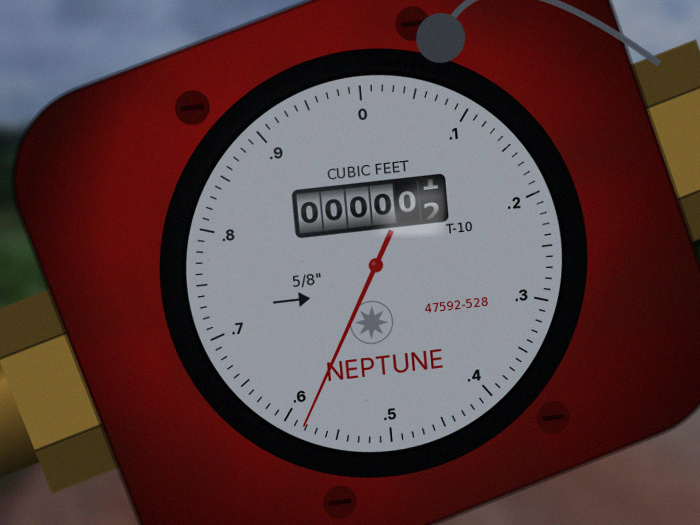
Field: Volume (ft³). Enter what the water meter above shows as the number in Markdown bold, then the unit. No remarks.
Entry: **1.58** ft³
